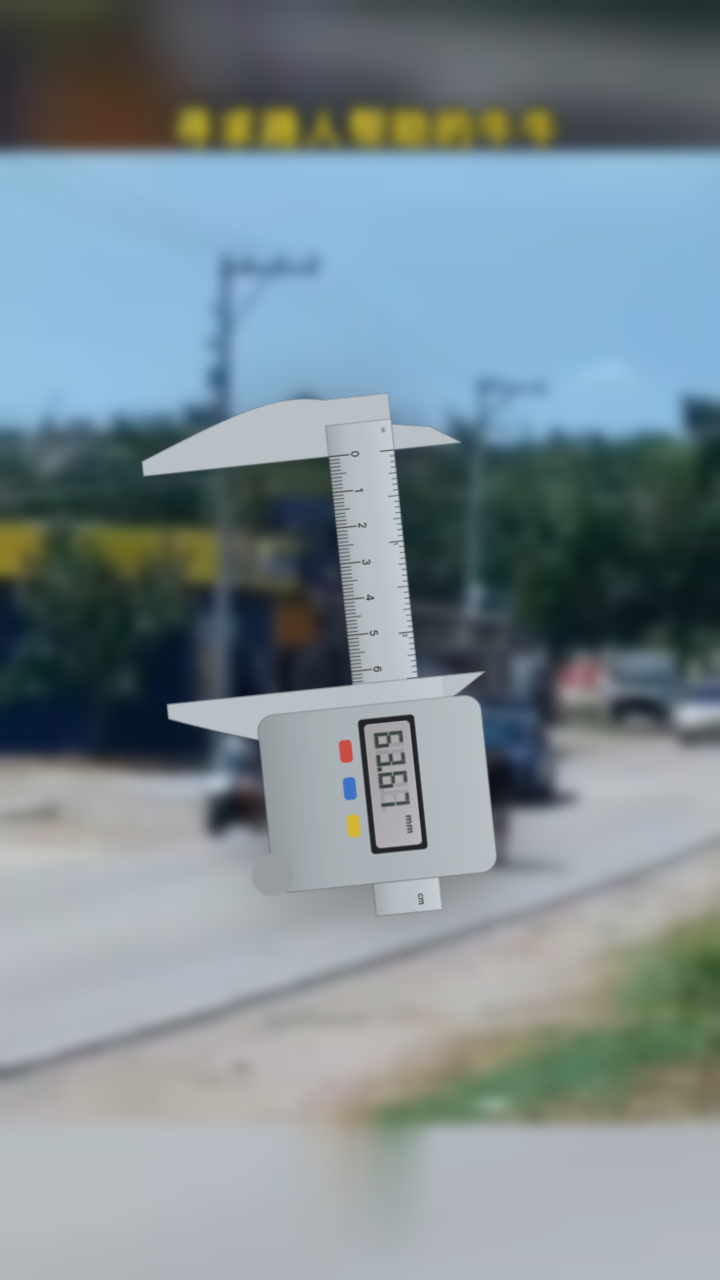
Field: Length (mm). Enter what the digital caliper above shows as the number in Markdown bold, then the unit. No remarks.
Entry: **63.67** mm
